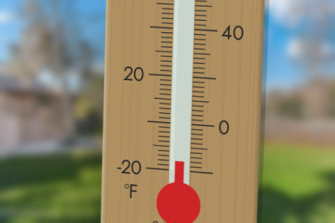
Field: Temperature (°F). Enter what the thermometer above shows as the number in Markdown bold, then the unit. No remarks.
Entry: **-16** °F
